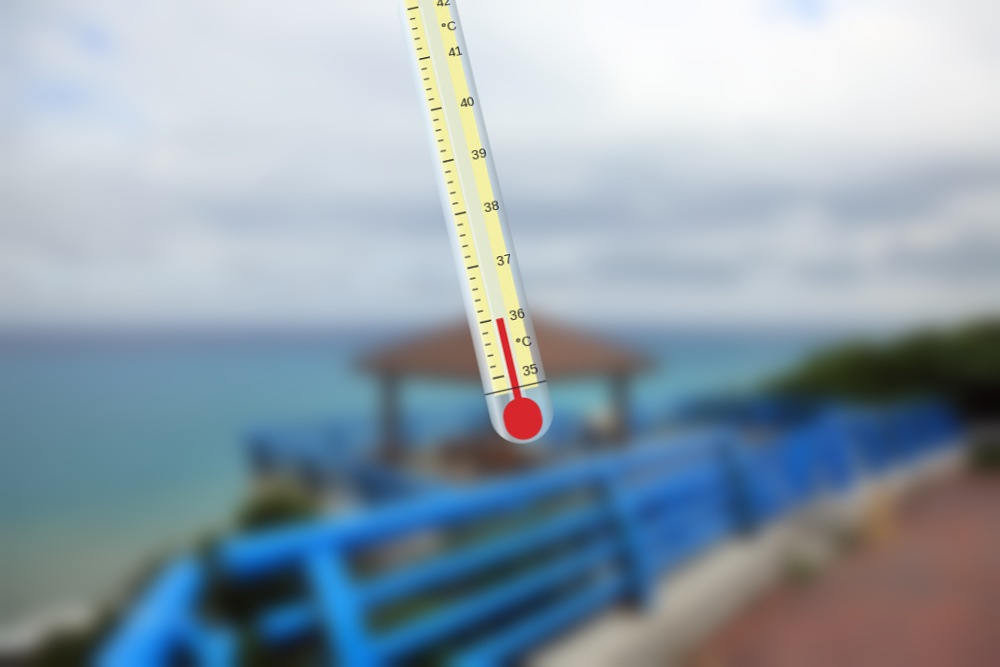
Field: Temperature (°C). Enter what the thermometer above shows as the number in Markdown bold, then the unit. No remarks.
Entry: **36** °C
